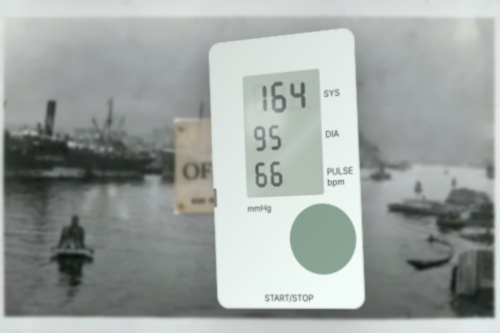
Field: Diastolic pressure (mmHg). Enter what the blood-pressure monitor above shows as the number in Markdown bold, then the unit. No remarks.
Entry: **95** mmHg
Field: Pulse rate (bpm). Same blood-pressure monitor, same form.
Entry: **66** bpm
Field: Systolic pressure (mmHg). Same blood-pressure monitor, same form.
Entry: **164** mmHg
